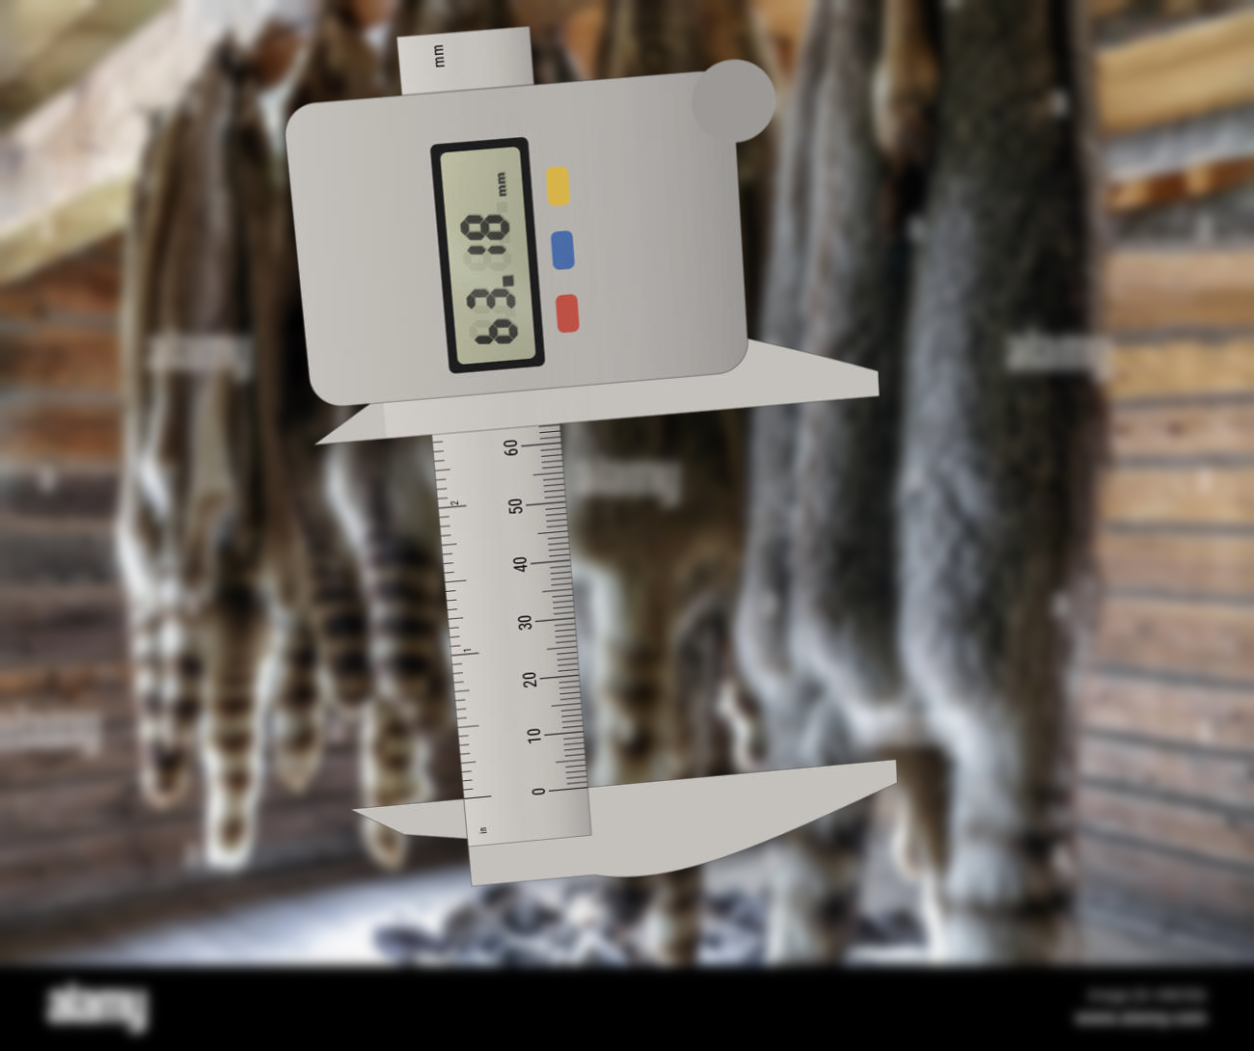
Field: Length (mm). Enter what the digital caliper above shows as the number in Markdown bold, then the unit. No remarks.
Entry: **63.18** mm
